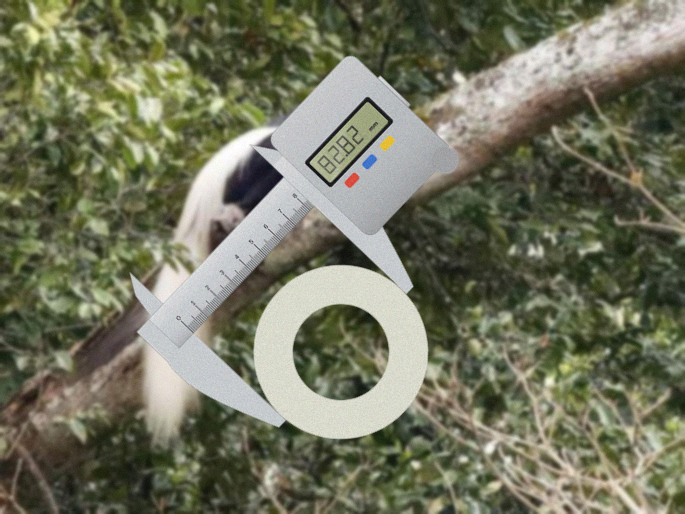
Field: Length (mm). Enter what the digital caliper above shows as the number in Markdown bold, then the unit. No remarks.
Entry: **82.82** mm
